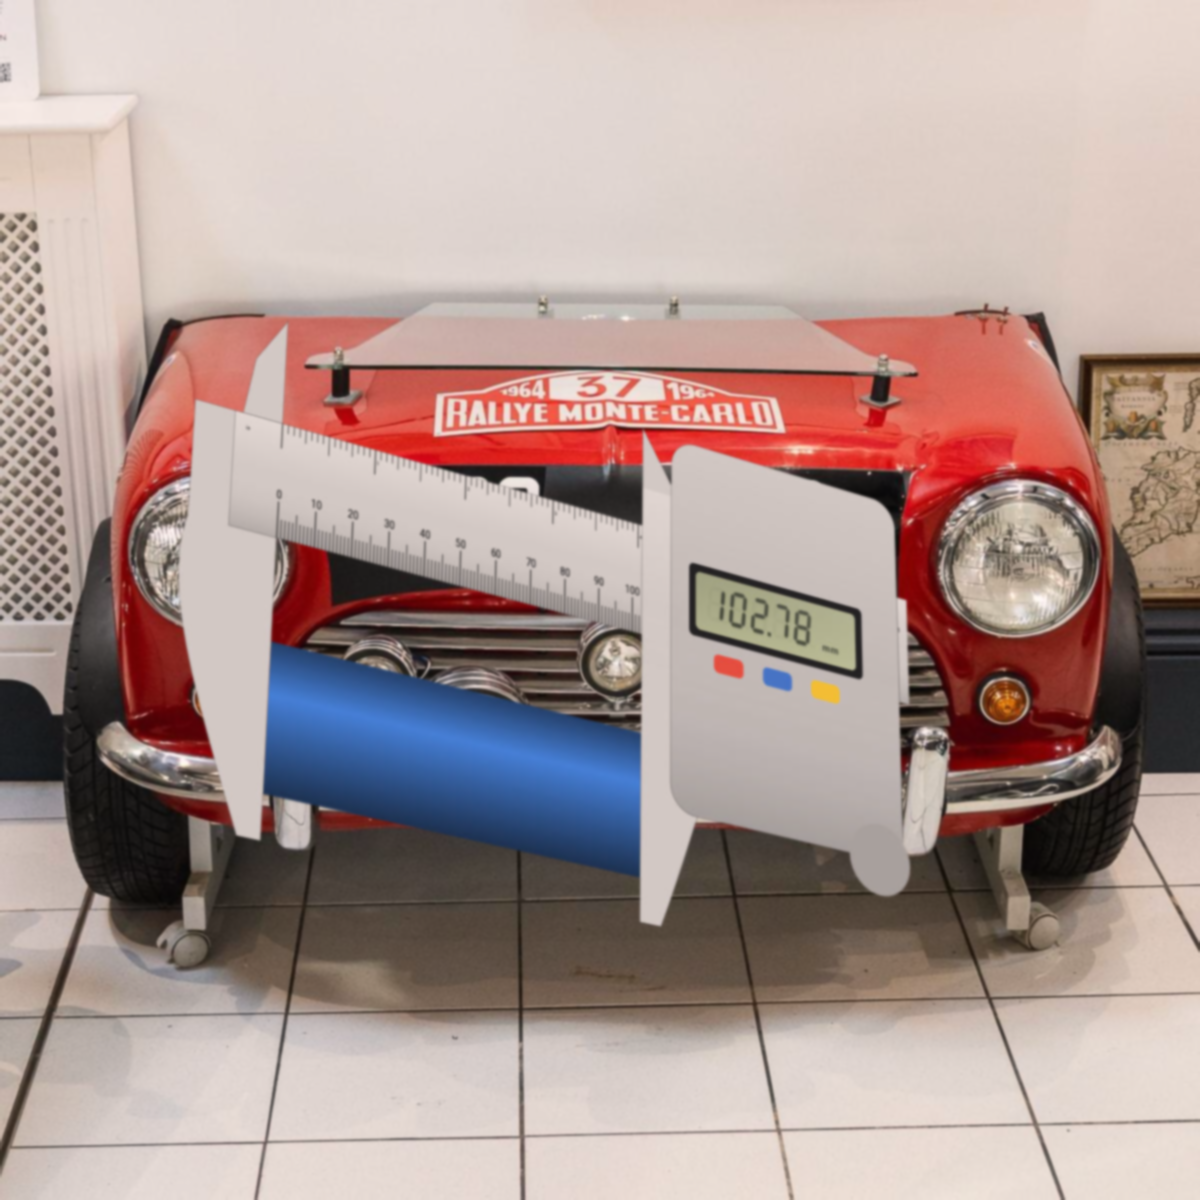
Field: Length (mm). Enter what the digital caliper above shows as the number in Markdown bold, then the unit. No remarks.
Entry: **102.78** mm
